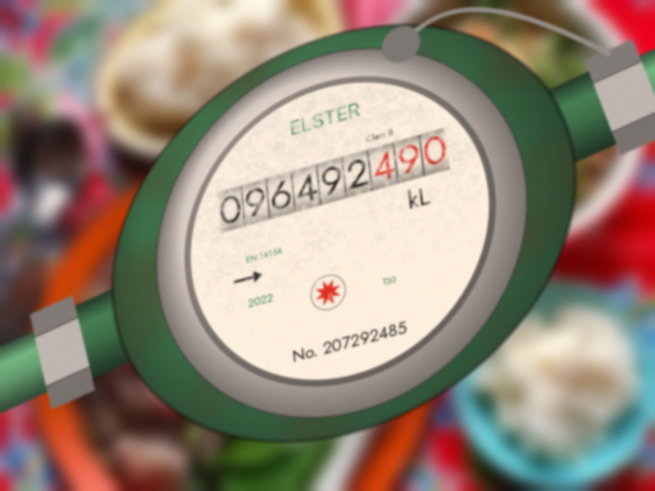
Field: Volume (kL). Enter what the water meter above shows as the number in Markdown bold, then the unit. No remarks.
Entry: **96492.490** kL
